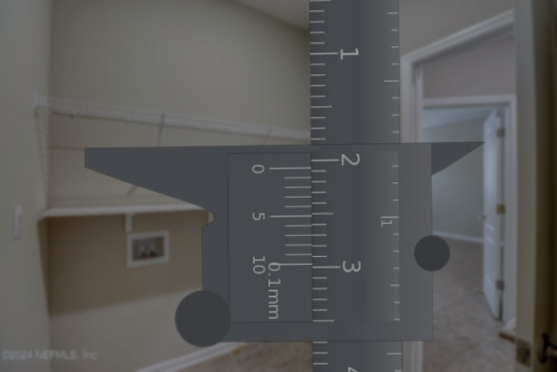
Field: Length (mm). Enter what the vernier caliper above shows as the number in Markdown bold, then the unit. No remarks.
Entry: **20.7** mm
